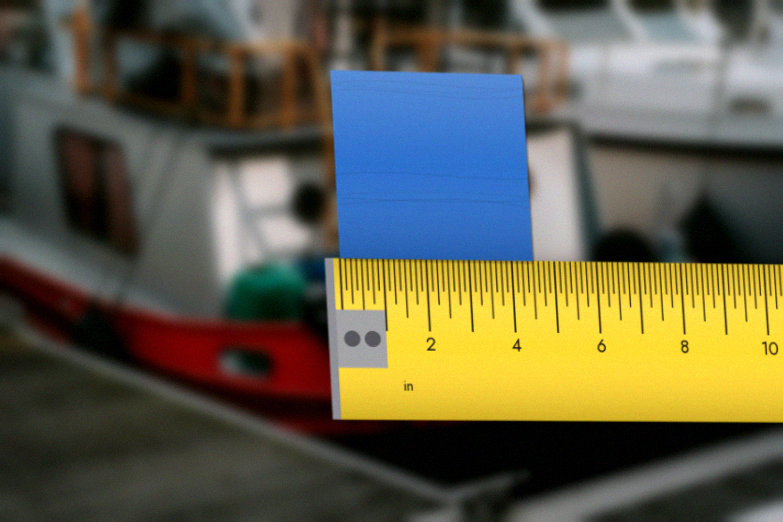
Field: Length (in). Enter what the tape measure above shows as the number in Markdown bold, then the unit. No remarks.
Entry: **4.5** in
